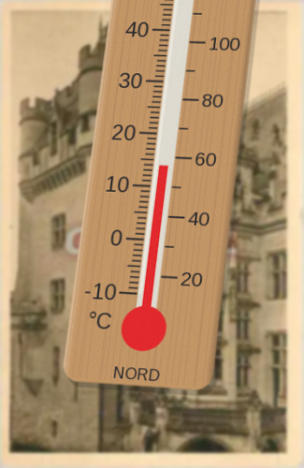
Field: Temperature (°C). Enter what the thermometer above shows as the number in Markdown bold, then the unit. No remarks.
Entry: **14** °C
